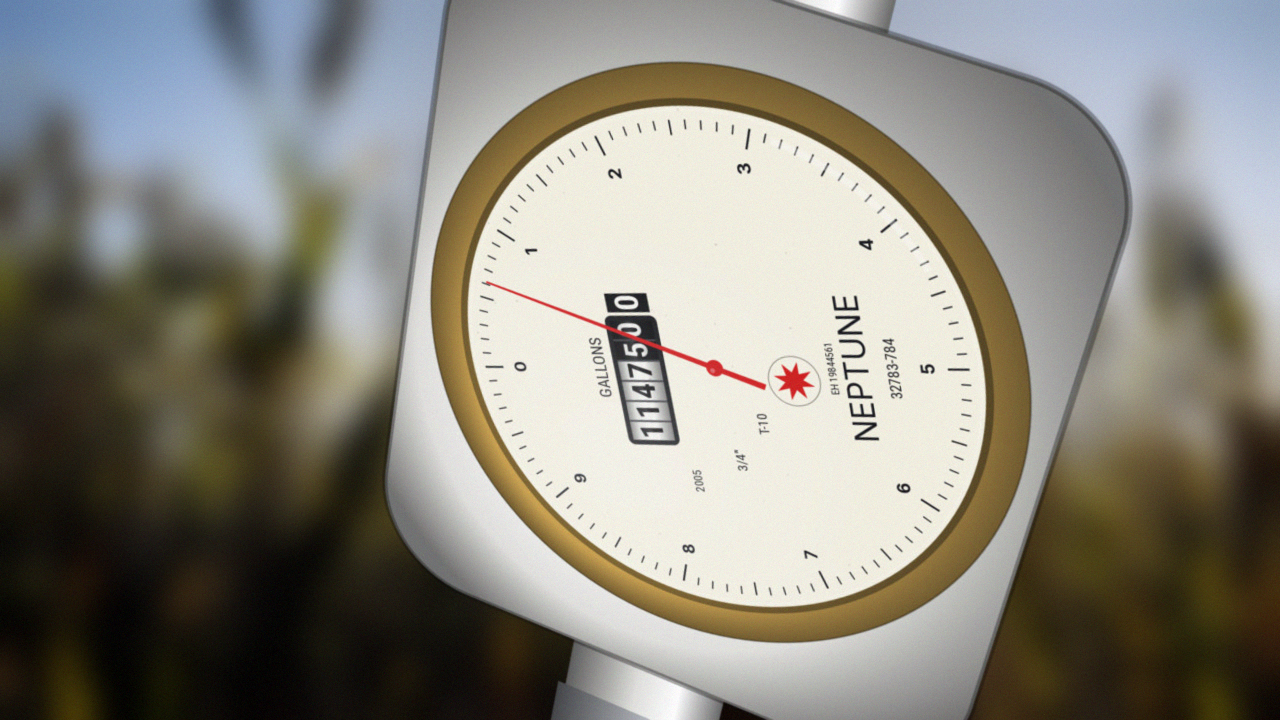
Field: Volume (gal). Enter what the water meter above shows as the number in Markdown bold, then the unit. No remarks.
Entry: **1147500.6** gal
